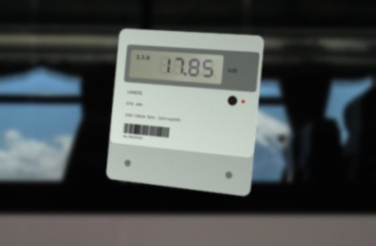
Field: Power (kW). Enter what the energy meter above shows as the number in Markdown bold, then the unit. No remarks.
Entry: **17.85** kW
